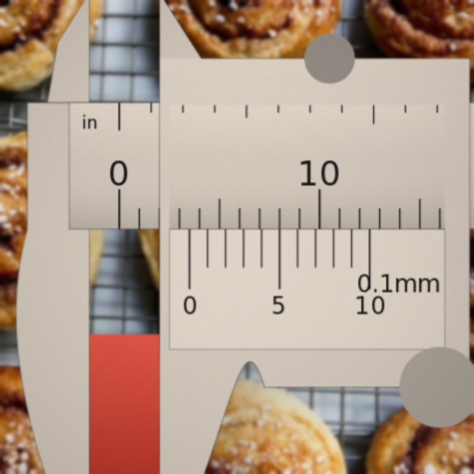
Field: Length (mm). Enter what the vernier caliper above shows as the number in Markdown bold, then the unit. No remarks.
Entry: **3.5** mm
